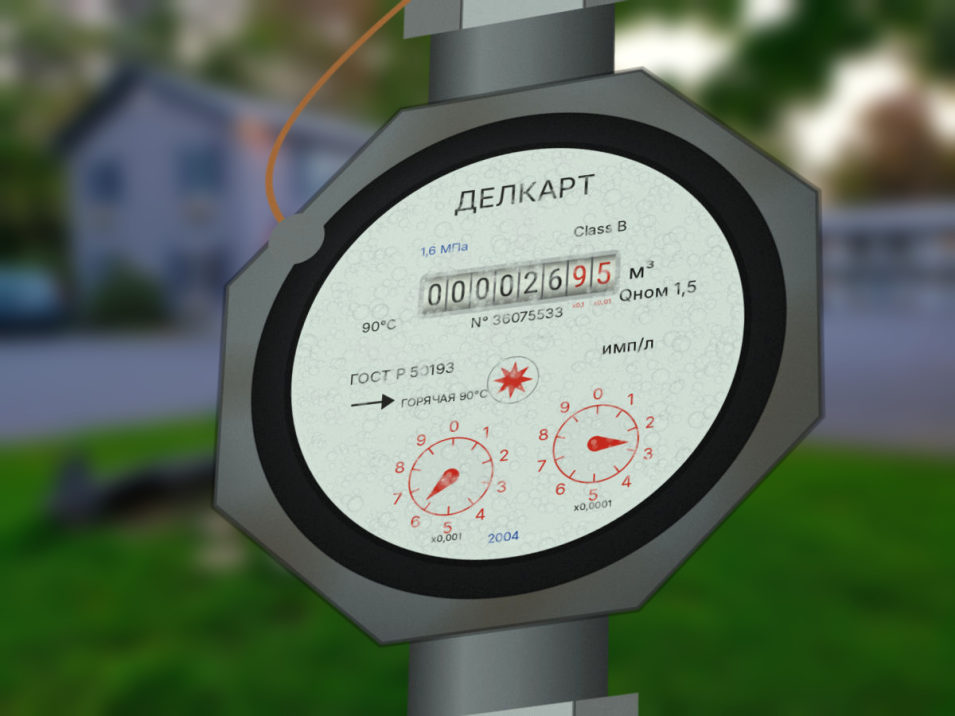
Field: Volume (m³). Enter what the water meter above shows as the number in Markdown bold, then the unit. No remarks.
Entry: **26.9562** m³
